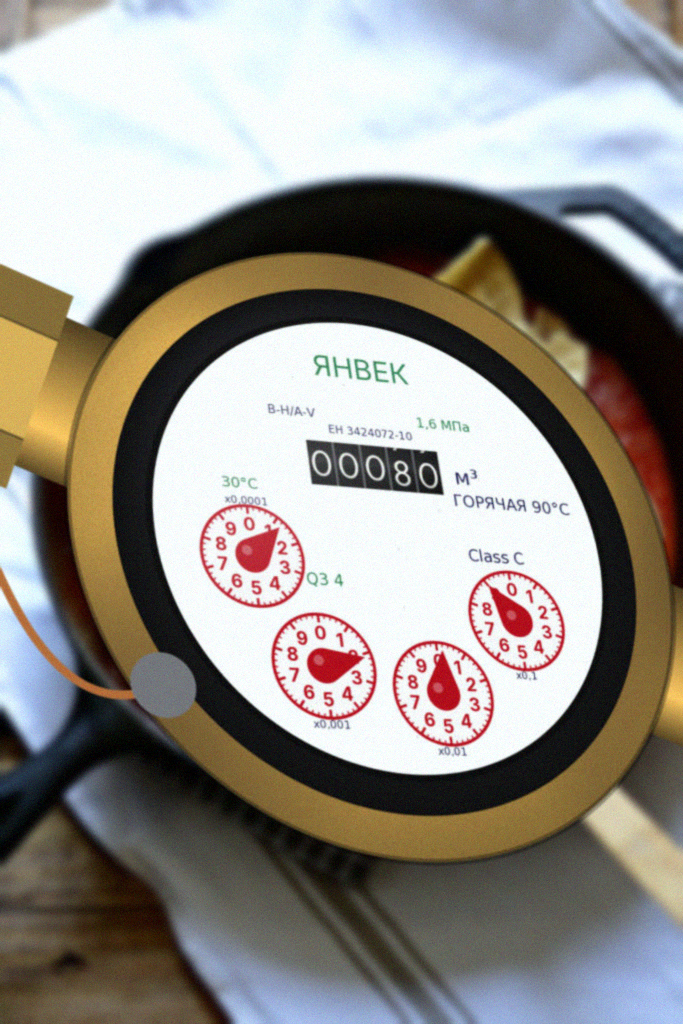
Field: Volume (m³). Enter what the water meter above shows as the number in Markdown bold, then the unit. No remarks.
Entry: **79.9021** m³
